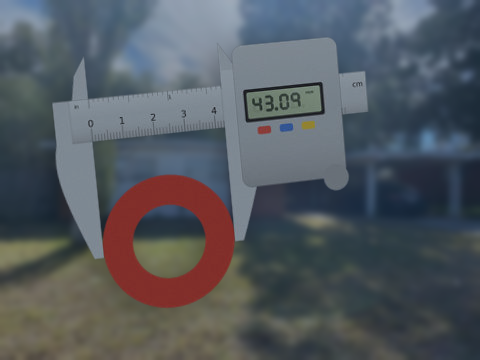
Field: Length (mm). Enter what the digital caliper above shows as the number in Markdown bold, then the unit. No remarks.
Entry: **43.09** mm
